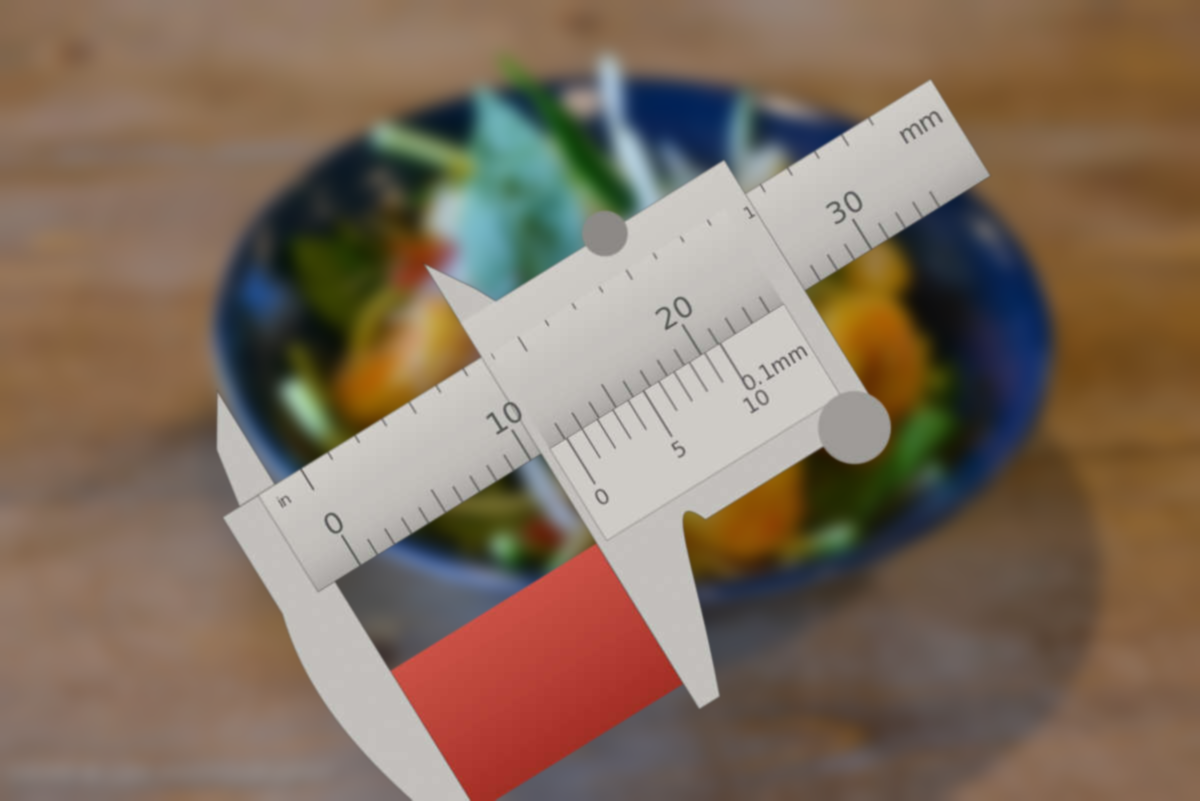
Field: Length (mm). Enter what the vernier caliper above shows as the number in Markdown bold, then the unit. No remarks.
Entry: **12.1** mm
